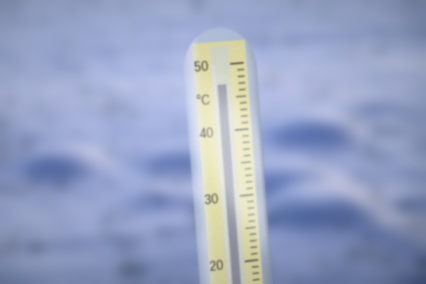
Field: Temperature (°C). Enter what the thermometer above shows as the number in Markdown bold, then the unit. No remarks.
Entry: **47** °C
